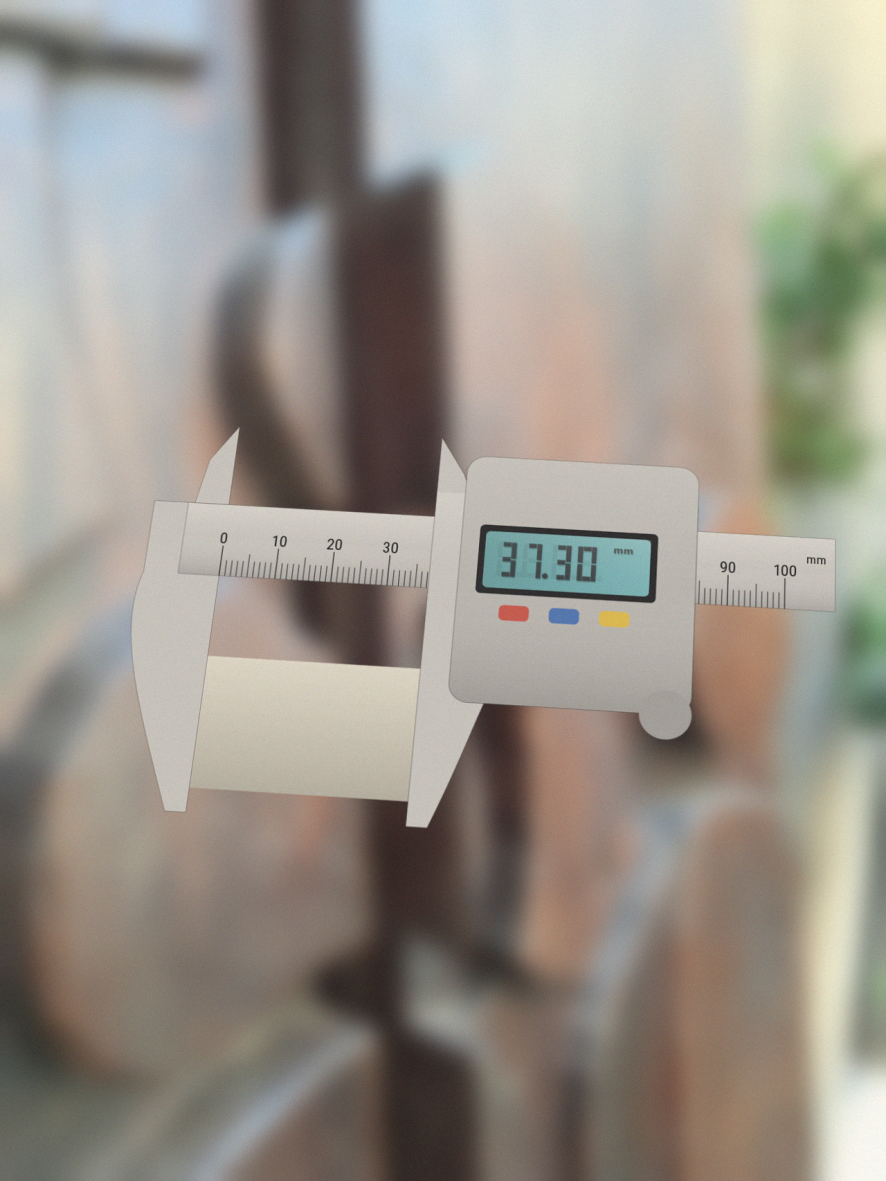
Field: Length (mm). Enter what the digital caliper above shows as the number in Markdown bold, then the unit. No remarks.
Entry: **37.30** mm
